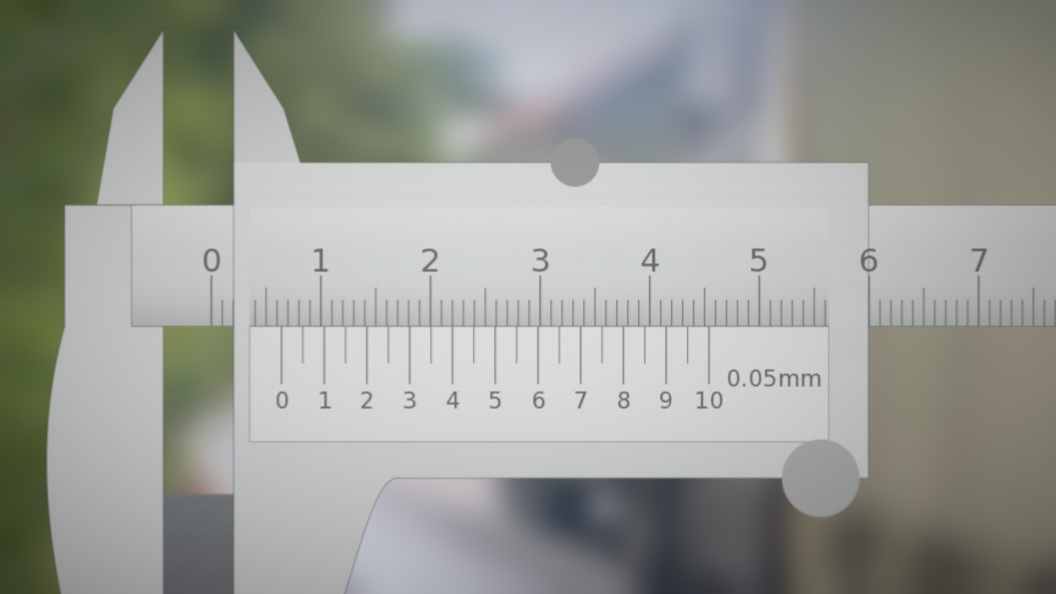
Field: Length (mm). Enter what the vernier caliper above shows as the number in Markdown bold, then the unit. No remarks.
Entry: **6.4** mm
